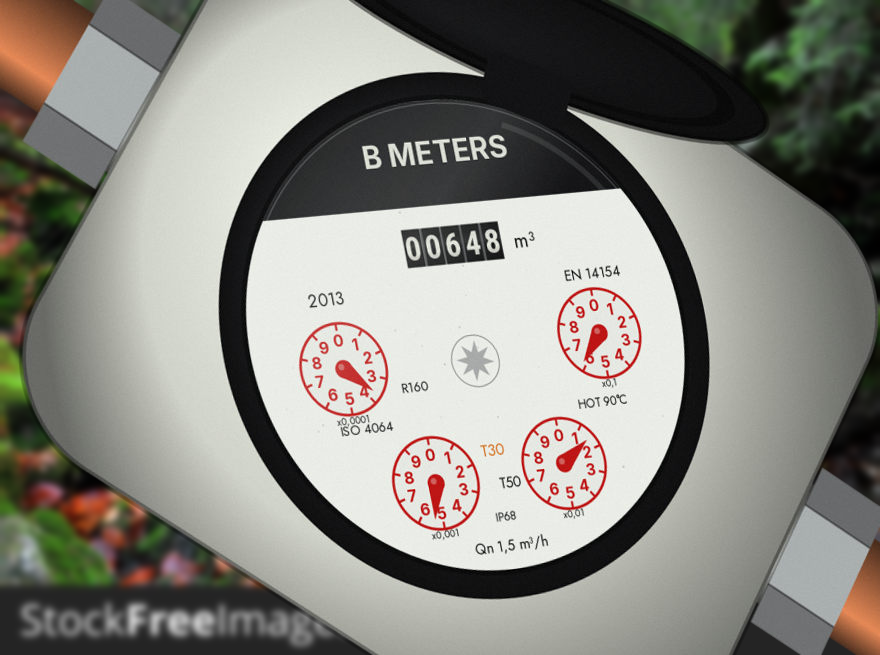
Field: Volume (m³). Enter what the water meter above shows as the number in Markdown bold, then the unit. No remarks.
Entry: **648.6153** m³
